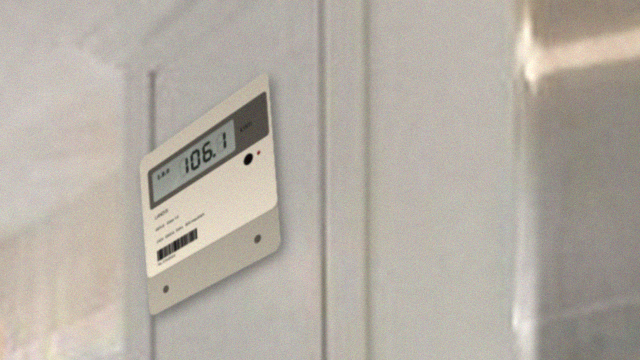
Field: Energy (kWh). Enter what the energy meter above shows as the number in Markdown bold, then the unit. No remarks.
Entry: **106.1** kWh
